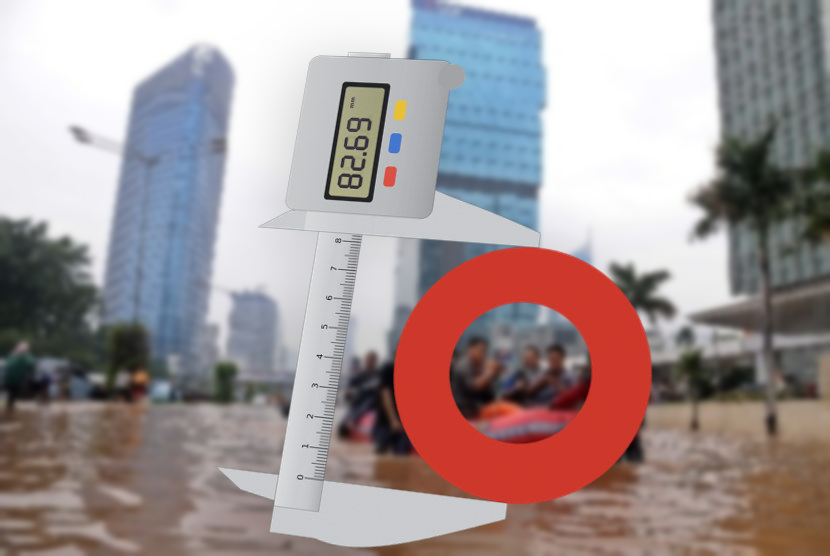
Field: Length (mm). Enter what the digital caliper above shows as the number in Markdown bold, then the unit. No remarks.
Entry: **82.69** mm
